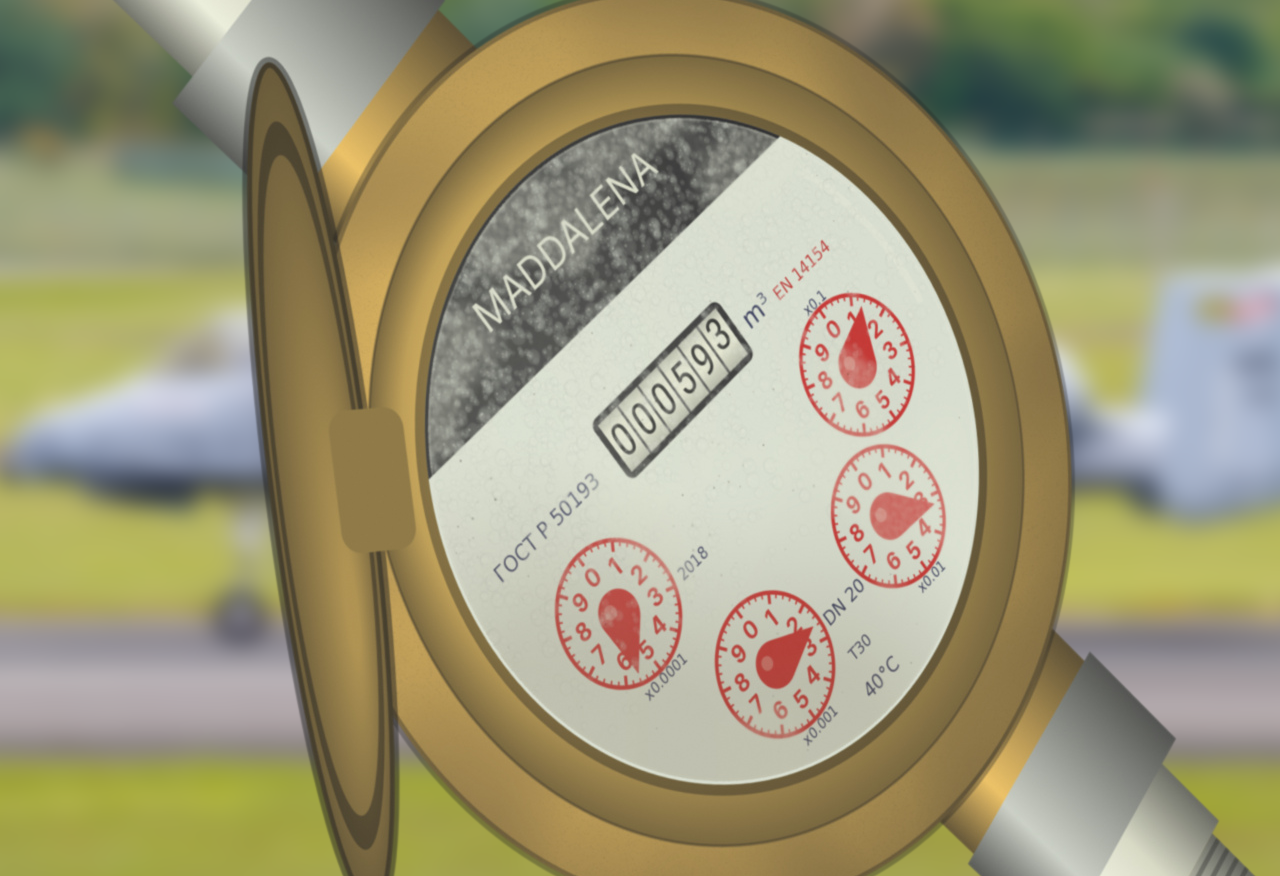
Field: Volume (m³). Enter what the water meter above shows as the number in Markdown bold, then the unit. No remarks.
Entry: **593.1325** m³
